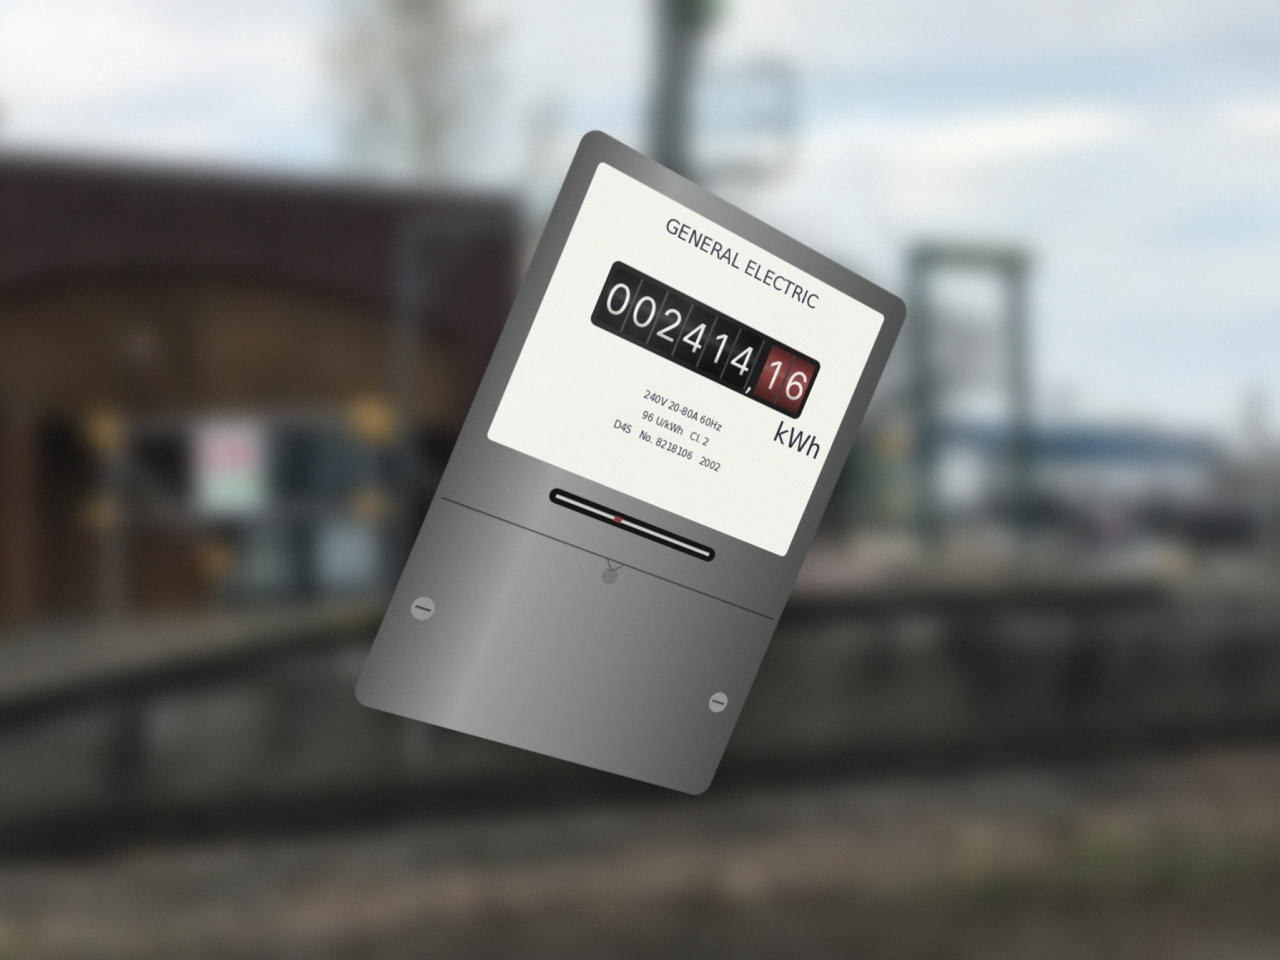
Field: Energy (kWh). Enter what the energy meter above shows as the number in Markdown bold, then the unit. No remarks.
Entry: **2414.16** kWh
